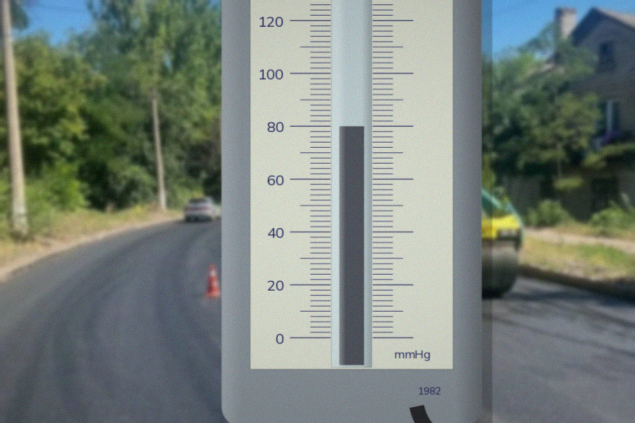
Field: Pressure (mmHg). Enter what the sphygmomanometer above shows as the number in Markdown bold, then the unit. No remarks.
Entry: **80** mmHg
